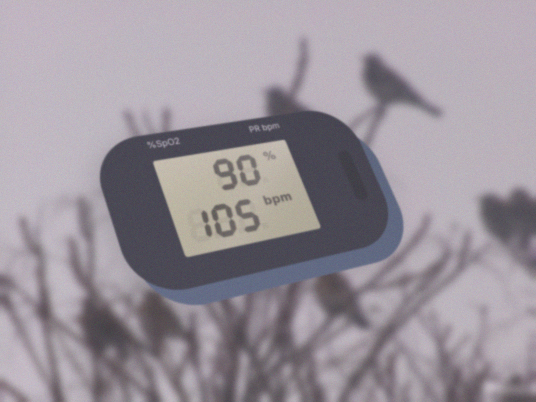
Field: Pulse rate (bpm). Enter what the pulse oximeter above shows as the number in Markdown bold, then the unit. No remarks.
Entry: **105** bpm
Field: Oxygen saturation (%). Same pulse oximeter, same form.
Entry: **90** %
